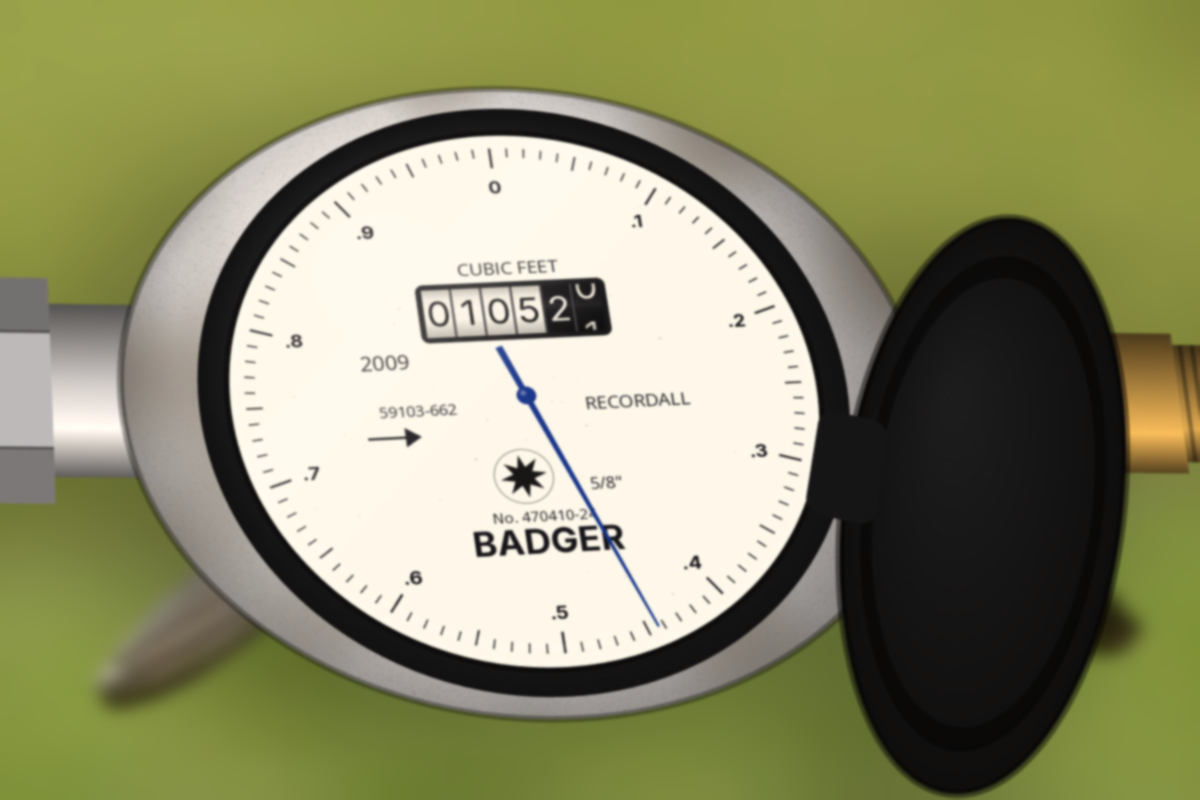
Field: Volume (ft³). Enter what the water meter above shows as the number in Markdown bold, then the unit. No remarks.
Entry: **10520.44** ft³
